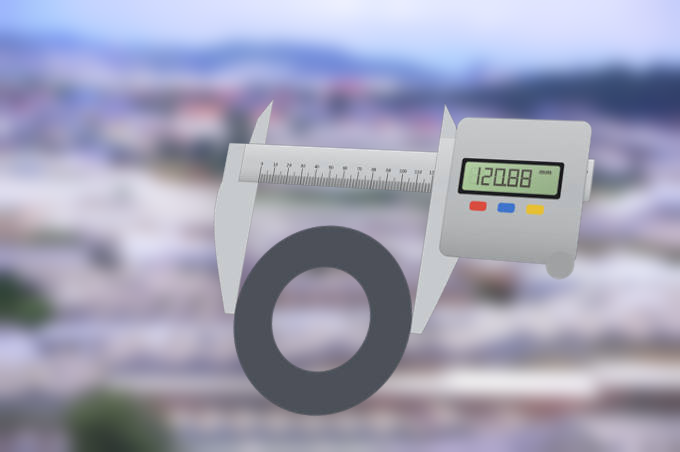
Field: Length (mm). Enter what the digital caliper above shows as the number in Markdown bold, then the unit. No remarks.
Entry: **120.88** mm
